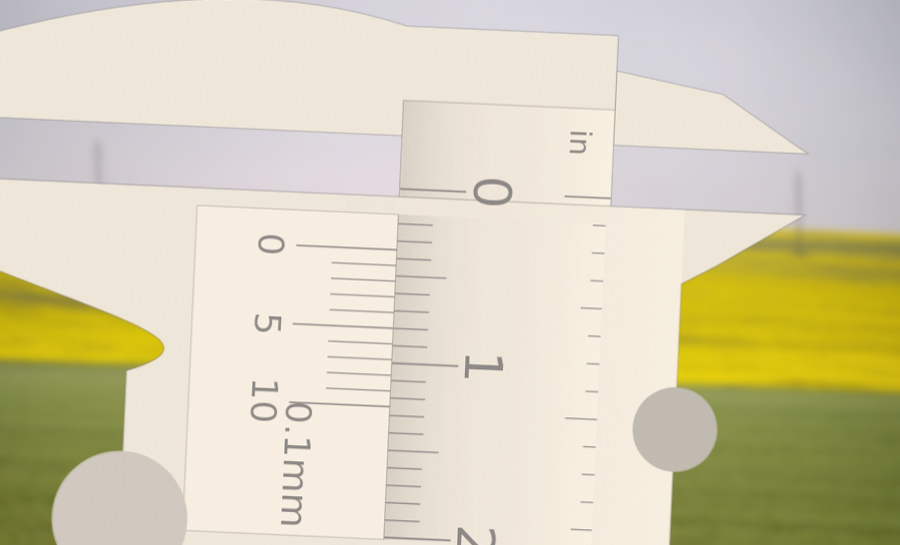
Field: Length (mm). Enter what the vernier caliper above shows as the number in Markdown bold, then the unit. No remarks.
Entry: **3.5** mm
